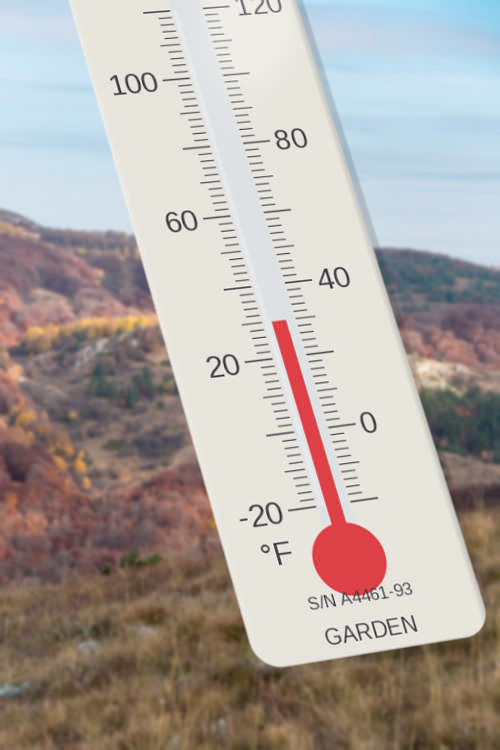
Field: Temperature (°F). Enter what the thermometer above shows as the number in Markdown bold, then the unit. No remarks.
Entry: **30** °F
